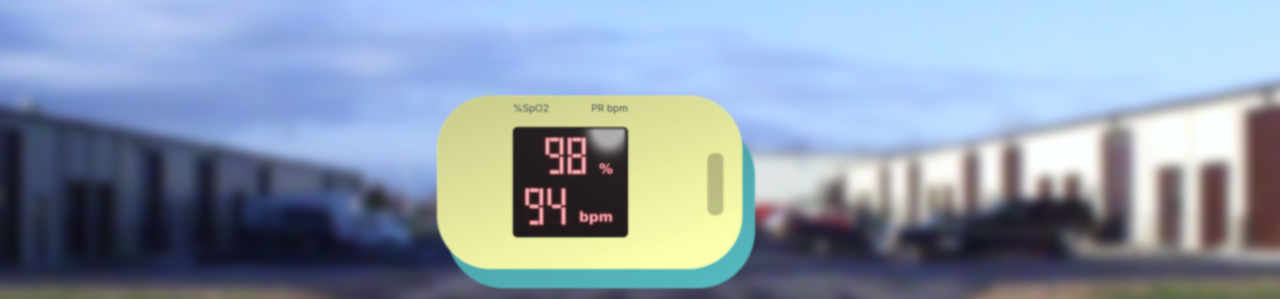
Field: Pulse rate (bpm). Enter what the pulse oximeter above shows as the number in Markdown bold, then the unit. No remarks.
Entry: **94** bpm
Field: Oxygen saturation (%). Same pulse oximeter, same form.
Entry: **98** %
